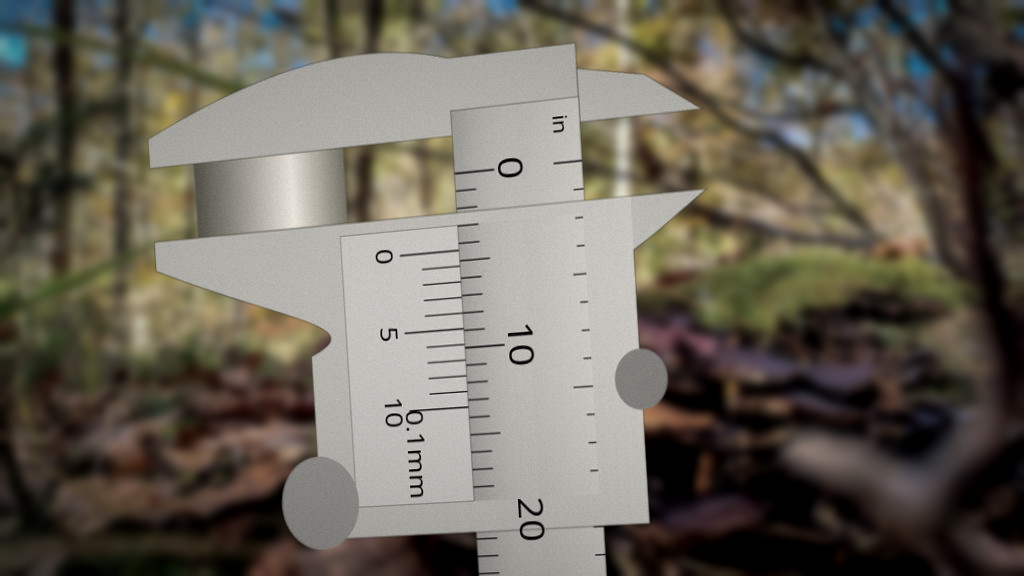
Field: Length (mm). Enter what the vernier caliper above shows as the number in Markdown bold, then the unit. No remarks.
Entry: **4.4** mm
